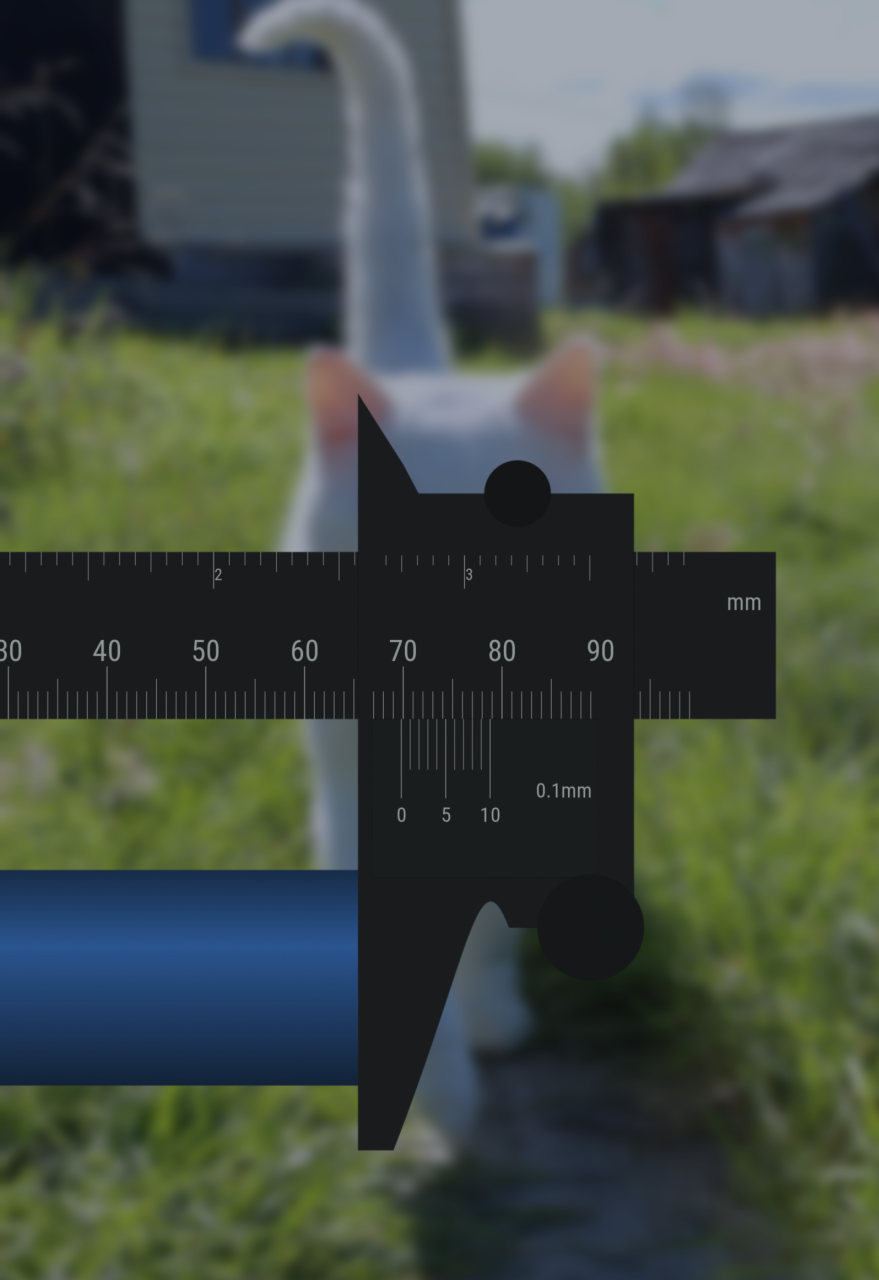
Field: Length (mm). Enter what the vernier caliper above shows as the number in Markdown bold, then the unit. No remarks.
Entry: **69.8** mm
